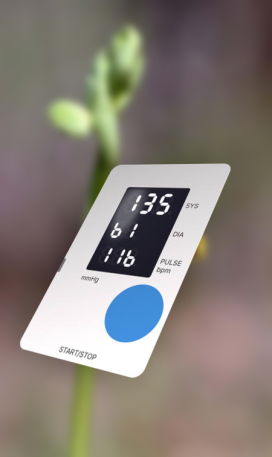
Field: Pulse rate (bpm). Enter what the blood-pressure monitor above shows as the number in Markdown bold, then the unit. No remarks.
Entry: **116** bpm
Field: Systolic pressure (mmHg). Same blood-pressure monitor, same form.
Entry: **135** mmHg
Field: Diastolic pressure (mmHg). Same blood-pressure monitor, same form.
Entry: **61** mmHg
